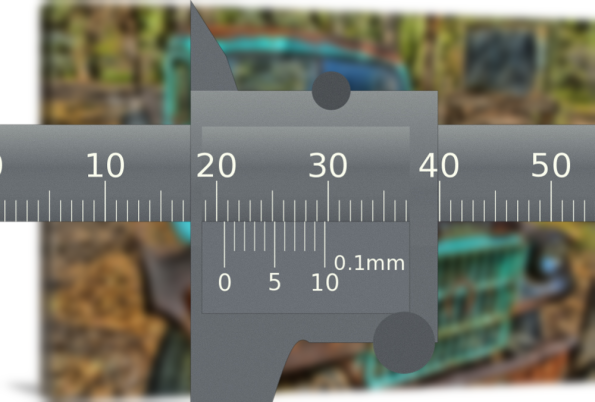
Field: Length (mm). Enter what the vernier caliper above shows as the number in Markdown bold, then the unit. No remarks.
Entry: **20.7** mm
